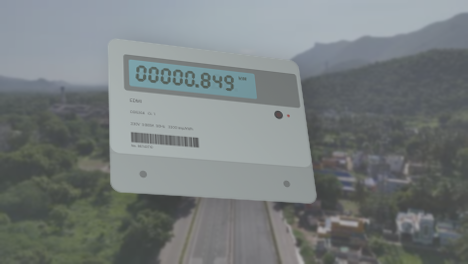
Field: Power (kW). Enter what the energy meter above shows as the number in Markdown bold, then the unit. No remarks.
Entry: **0.849** kW
